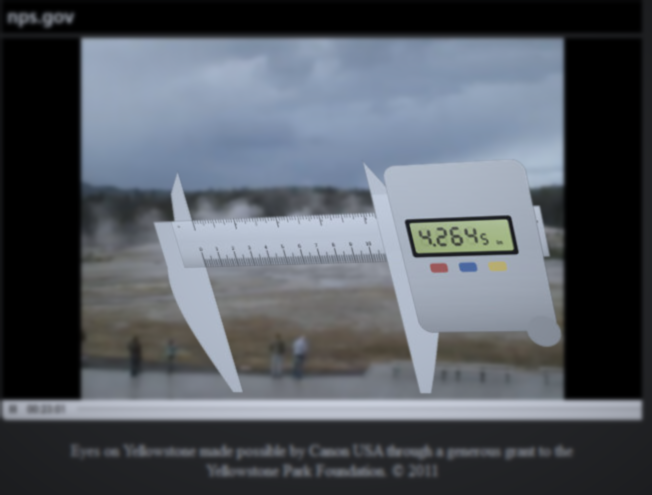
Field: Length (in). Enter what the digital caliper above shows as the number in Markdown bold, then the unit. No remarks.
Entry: **4.2645** in
